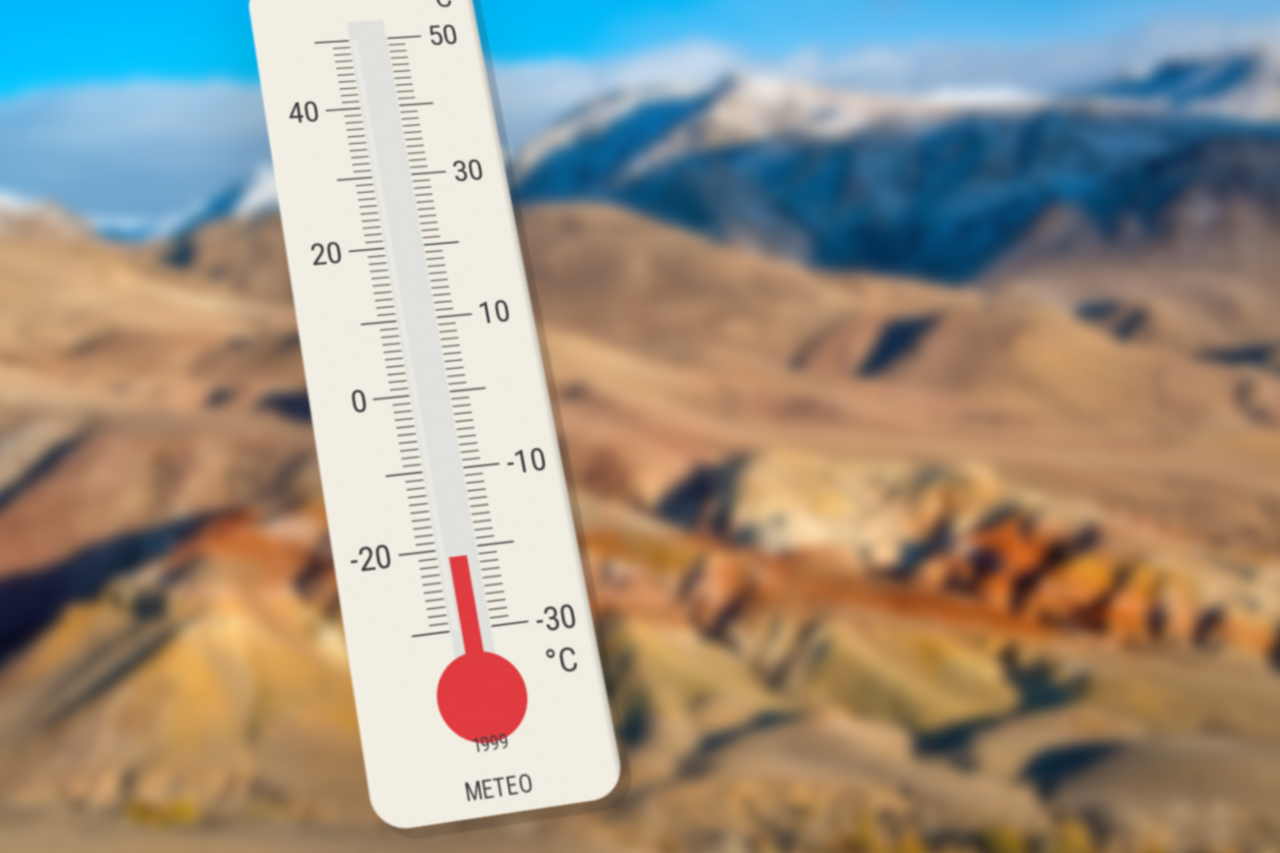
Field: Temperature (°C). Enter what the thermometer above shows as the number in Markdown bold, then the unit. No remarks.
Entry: **-21** °C
